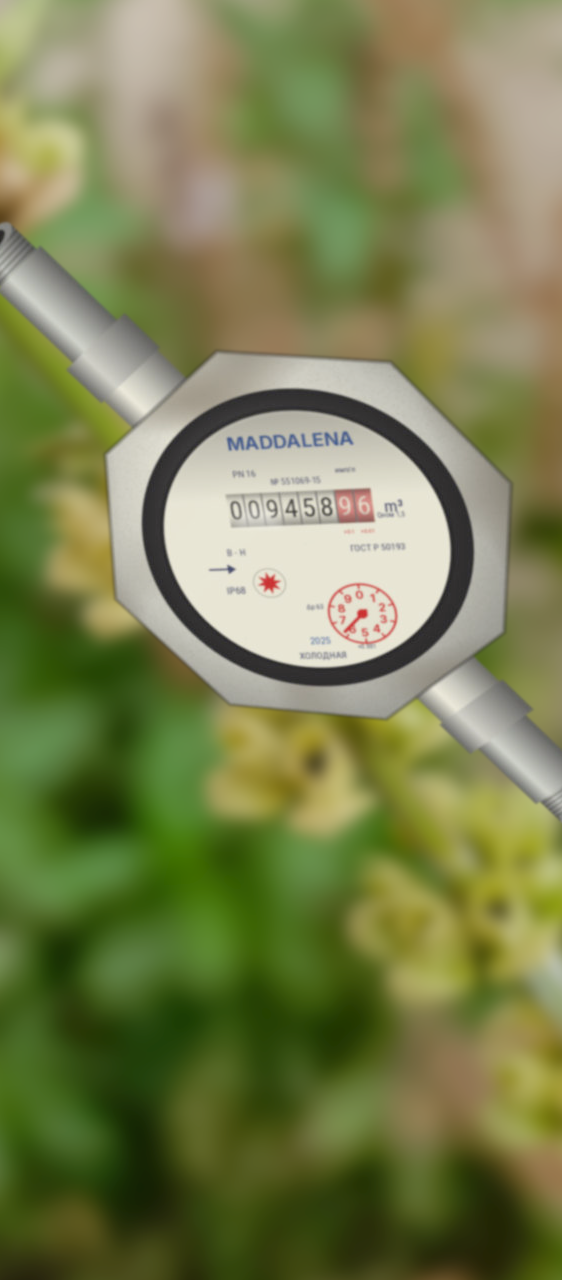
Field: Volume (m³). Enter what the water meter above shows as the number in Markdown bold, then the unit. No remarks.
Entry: **9458.966** m³
